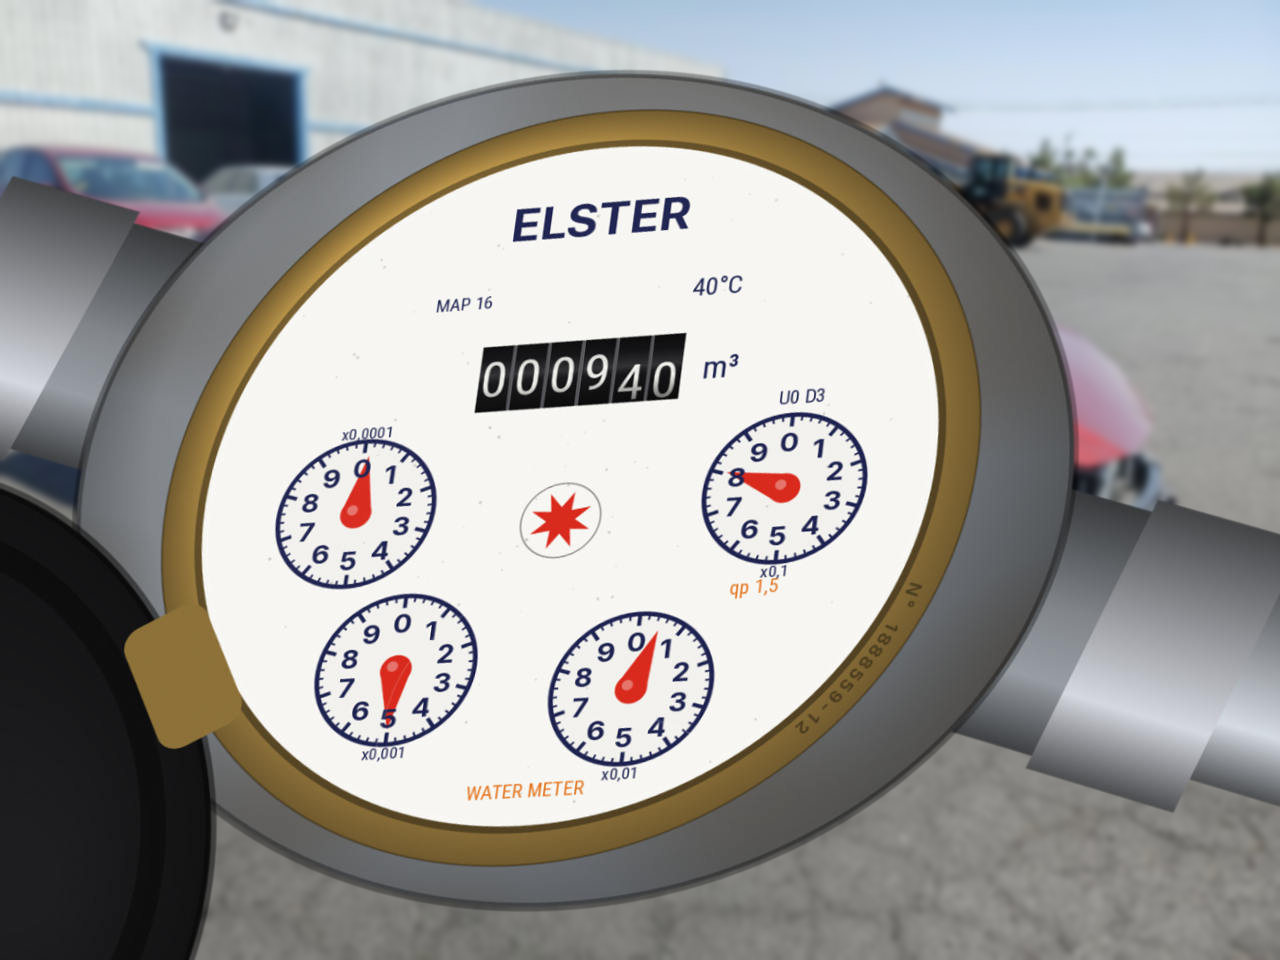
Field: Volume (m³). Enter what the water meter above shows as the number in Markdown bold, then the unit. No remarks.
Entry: **939.8050** m³
